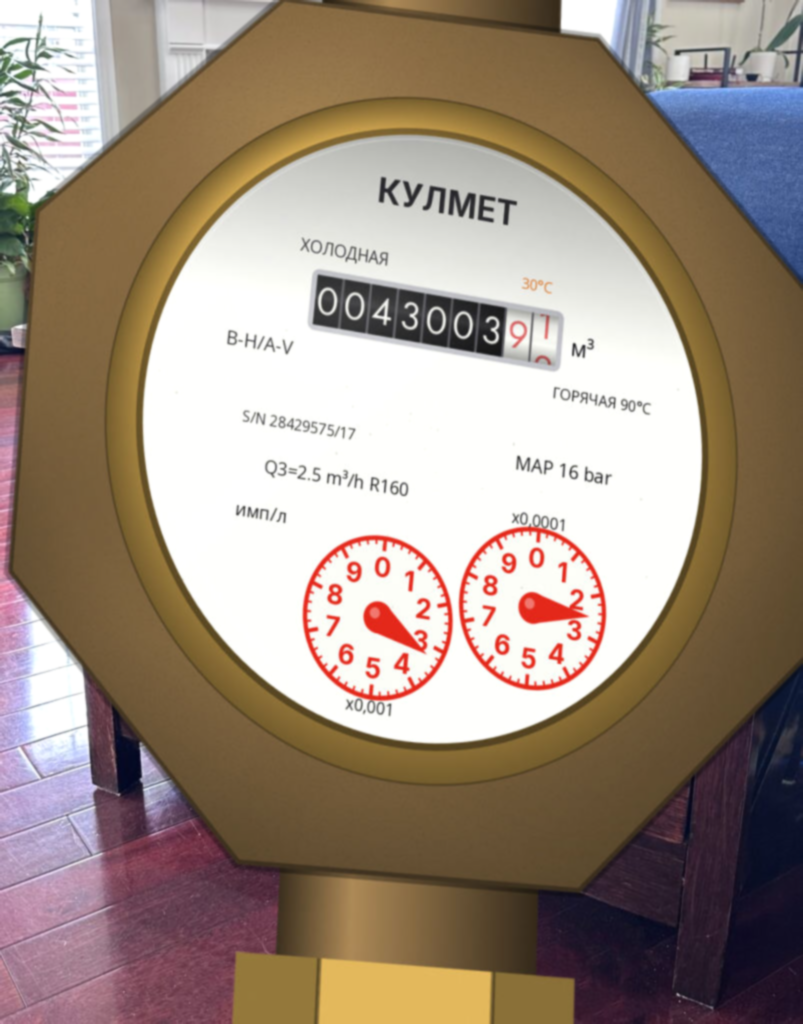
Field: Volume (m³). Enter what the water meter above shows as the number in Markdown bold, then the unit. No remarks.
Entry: **43003.9132** m³
